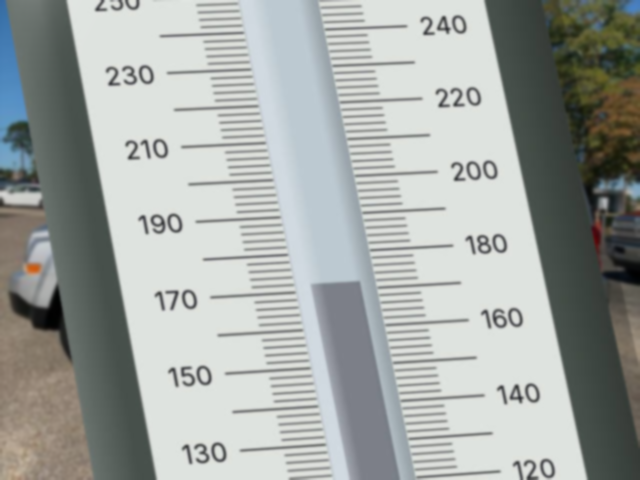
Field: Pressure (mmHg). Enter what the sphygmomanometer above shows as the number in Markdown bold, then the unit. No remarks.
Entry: **172** mmHg
